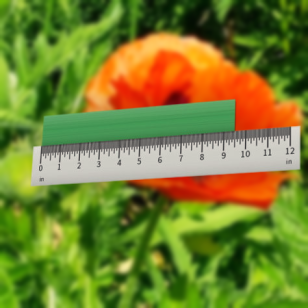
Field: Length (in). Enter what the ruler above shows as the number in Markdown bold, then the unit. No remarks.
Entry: **9.5** in
